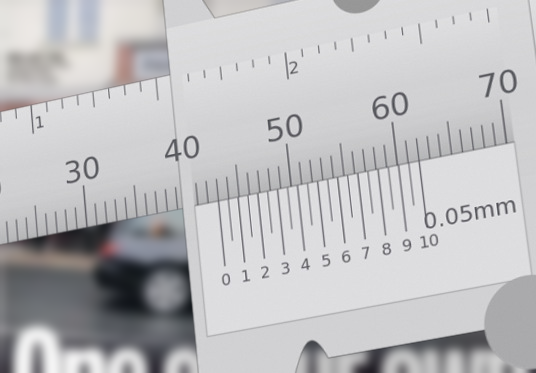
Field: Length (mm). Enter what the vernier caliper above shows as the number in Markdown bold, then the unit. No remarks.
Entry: **43.0** mm
